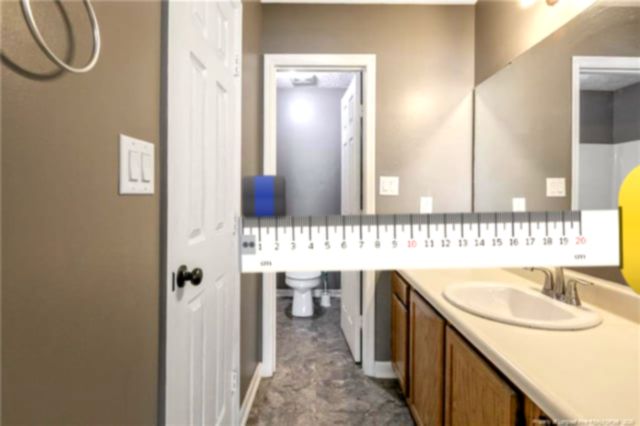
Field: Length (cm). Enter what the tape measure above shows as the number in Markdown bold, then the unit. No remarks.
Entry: **2.5** cm
